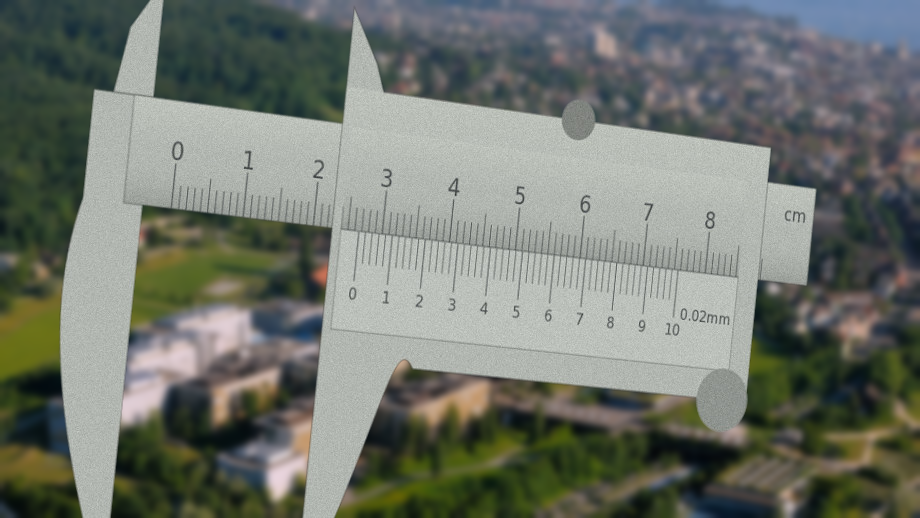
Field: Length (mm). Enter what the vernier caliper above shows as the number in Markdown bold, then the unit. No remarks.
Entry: **26.6** mm
